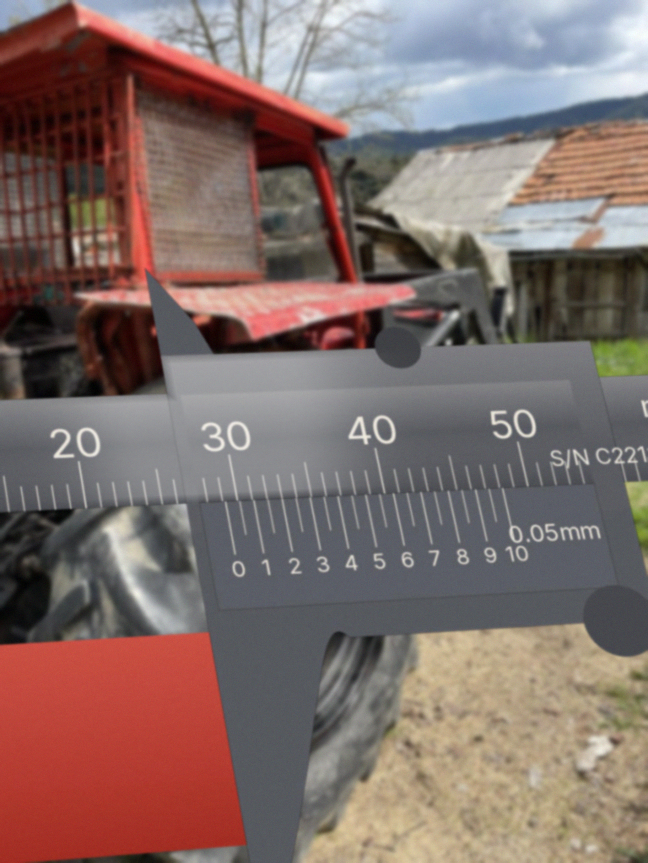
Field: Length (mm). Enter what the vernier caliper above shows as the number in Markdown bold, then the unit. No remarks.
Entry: **29.2** mm
